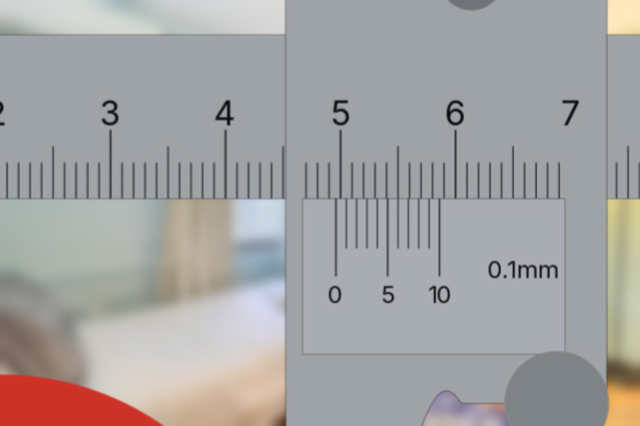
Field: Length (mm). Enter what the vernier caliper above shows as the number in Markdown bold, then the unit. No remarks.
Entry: **49.6** mm
